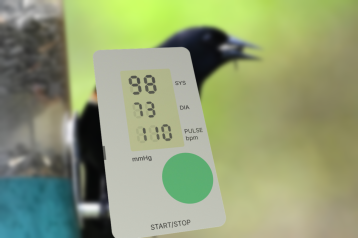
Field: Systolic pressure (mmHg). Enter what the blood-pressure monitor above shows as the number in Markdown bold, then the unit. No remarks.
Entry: **98** mmHg
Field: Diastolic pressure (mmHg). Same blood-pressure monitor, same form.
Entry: **73** mmHg
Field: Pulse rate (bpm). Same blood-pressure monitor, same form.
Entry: **110** bpm
